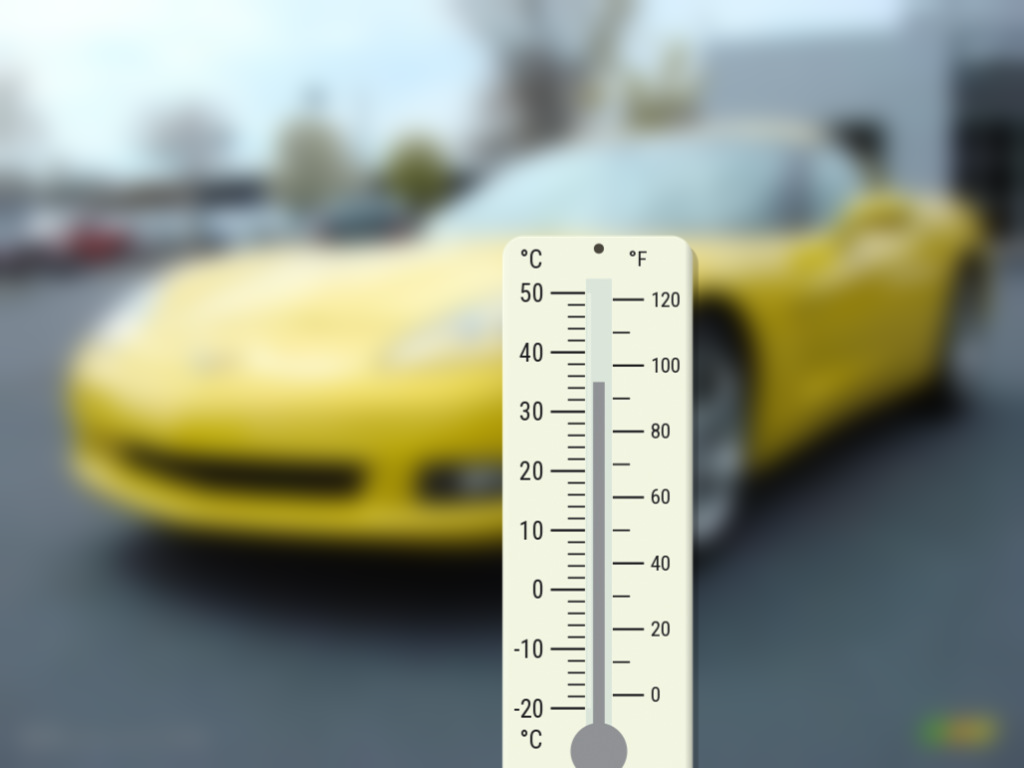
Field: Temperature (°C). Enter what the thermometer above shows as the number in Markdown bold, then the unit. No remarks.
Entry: **35** °C
